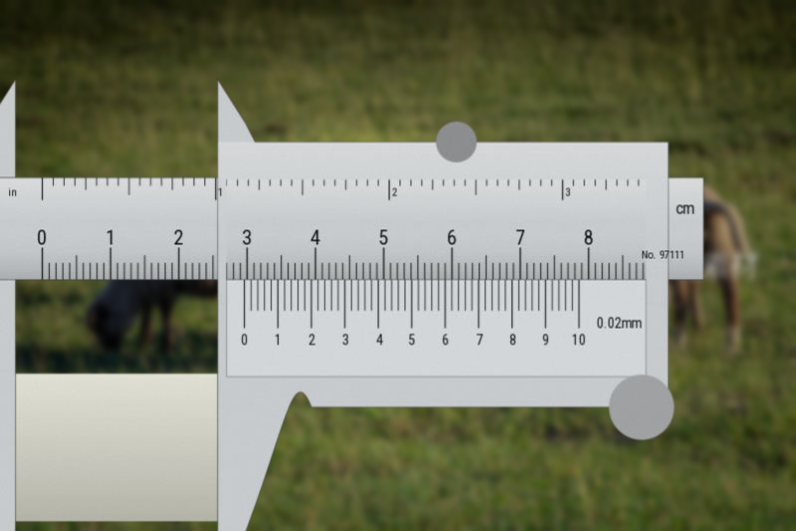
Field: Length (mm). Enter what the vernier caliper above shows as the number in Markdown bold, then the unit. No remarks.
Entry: **29.6** mm
